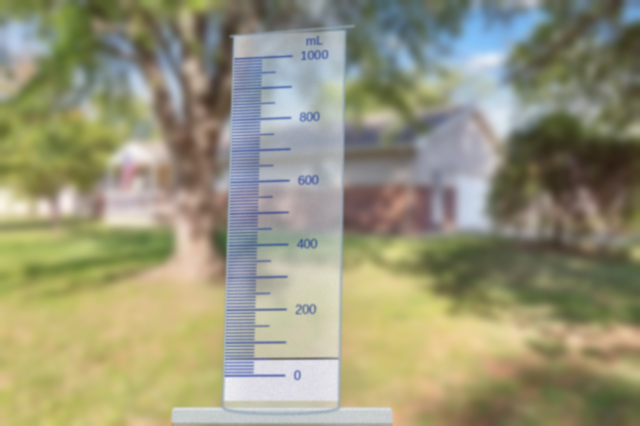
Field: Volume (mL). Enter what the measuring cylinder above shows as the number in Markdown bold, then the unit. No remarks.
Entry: **50** mL
